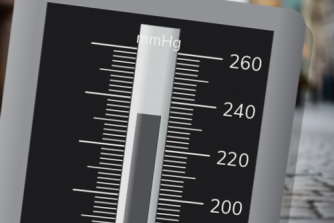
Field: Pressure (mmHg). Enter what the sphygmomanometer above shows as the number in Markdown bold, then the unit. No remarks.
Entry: **234** mmHg
